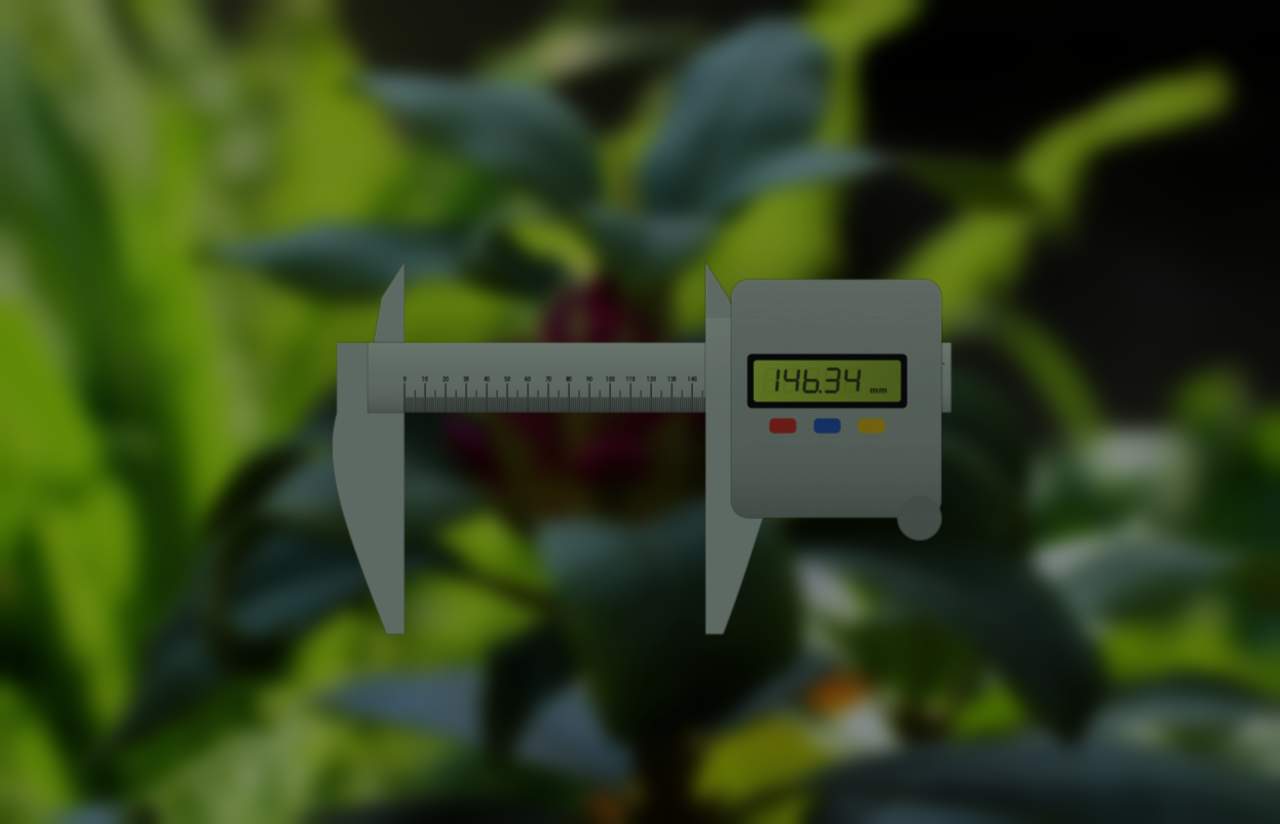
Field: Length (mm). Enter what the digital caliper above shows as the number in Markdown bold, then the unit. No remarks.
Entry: **146.34** mm
